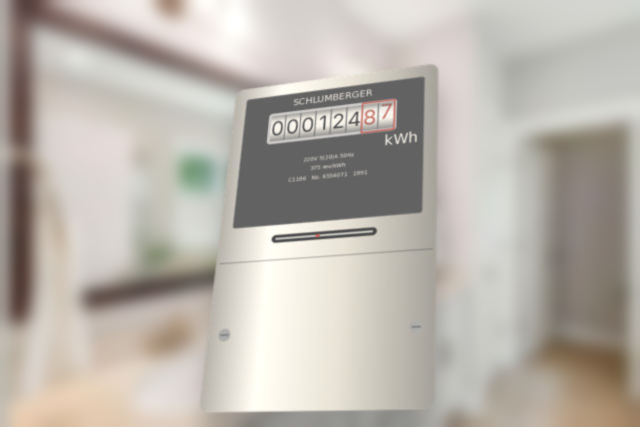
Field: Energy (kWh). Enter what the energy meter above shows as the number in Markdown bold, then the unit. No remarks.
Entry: **124.87** kWh
